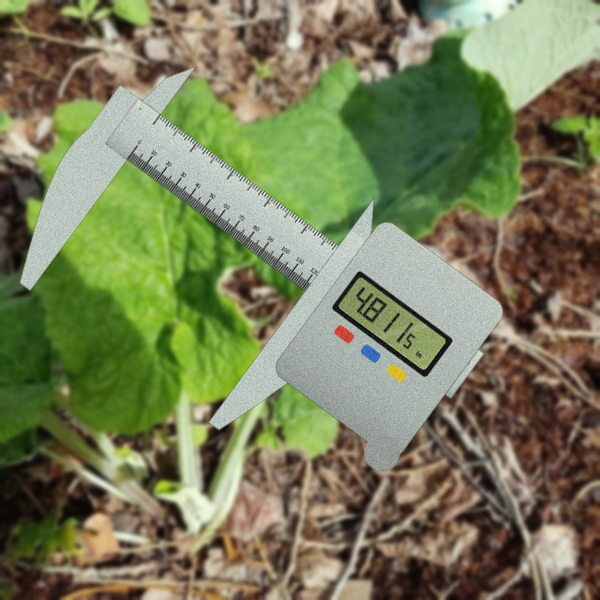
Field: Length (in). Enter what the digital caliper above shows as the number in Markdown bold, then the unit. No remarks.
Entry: **4.8115** in
